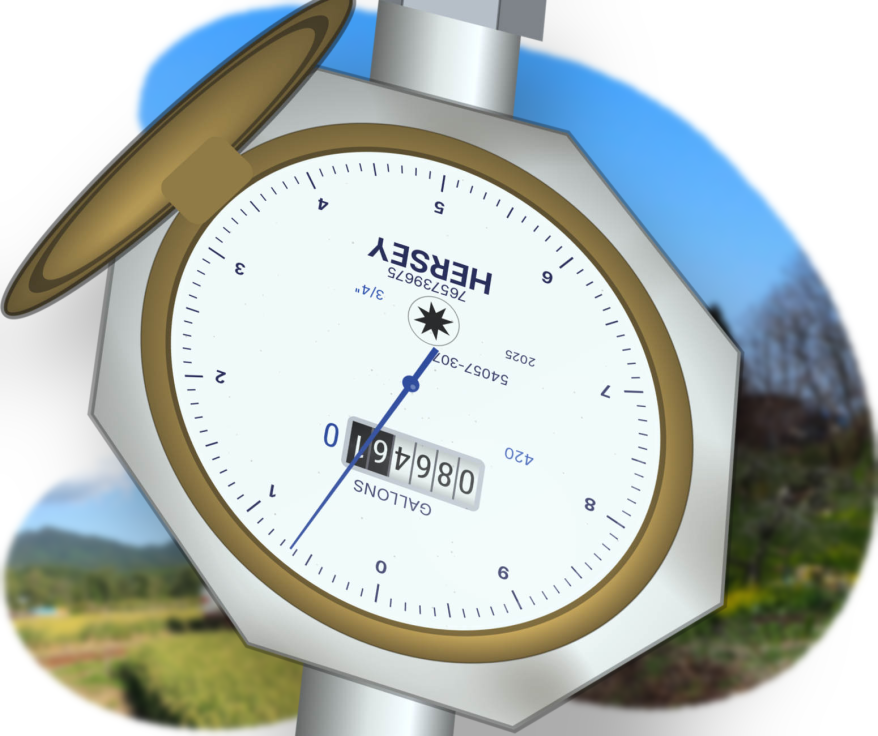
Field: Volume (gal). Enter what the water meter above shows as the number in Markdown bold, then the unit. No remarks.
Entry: **864610.6** gal
